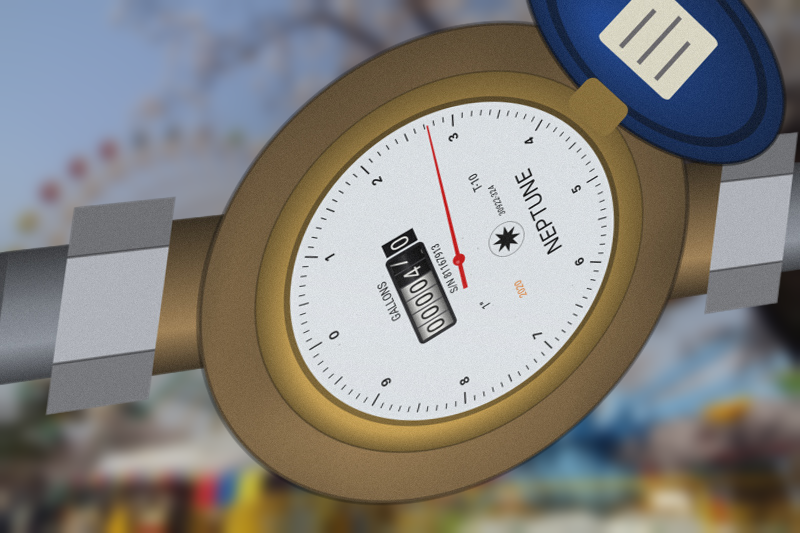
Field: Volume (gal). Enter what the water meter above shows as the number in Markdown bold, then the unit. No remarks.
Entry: **472.7** gal
